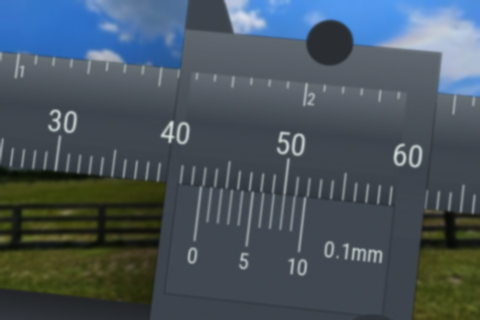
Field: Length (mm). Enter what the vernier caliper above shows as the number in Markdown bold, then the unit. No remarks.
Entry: **42.8** mm
